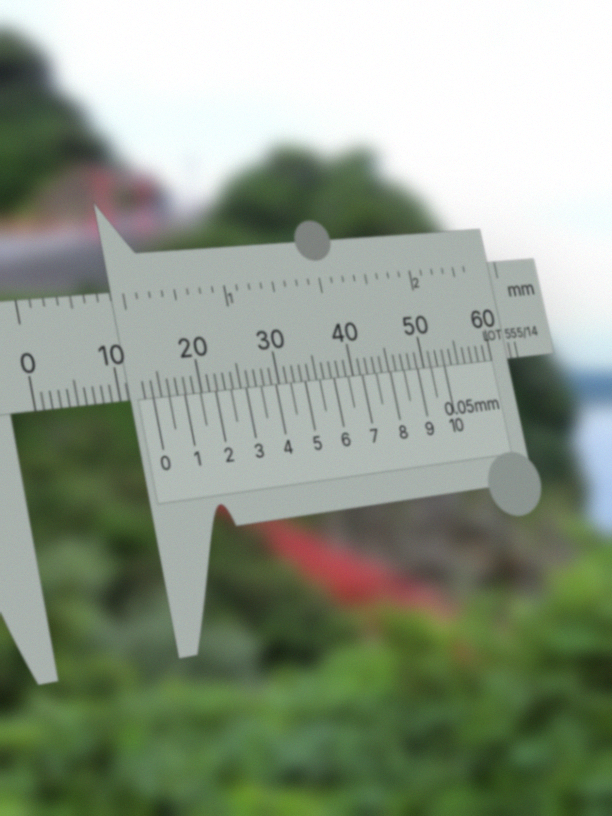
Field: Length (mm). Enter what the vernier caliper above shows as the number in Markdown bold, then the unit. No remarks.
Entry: **14.0** mm
